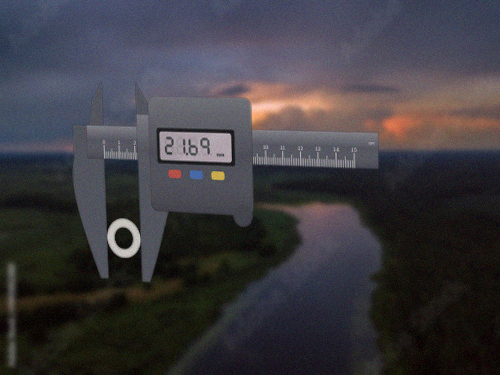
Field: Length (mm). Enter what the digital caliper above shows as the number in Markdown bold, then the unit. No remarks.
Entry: **21.69** mm
